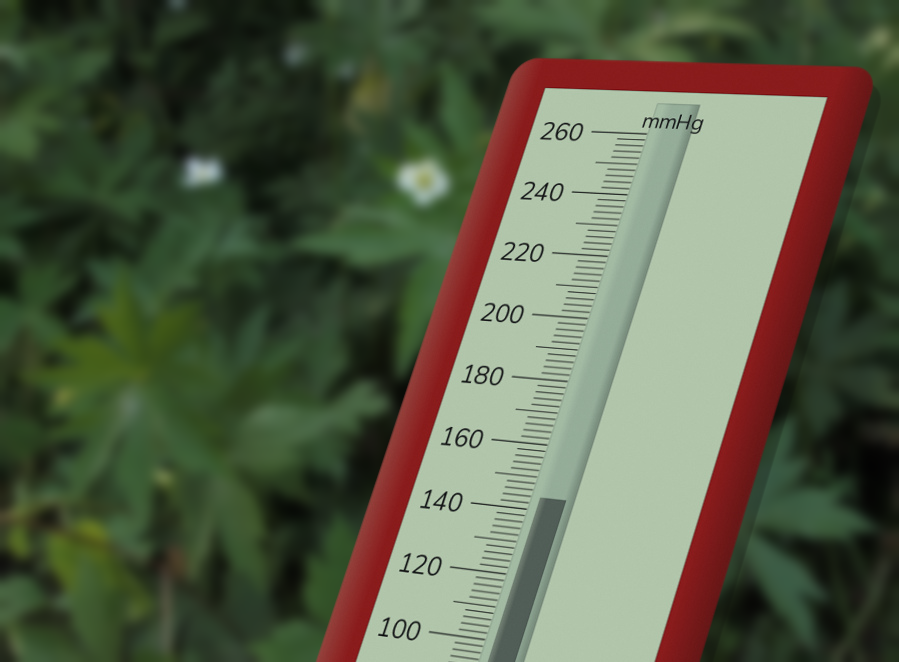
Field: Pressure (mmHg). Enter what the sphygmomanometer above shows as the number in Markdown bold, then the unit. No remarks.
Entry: **144** mmHg
